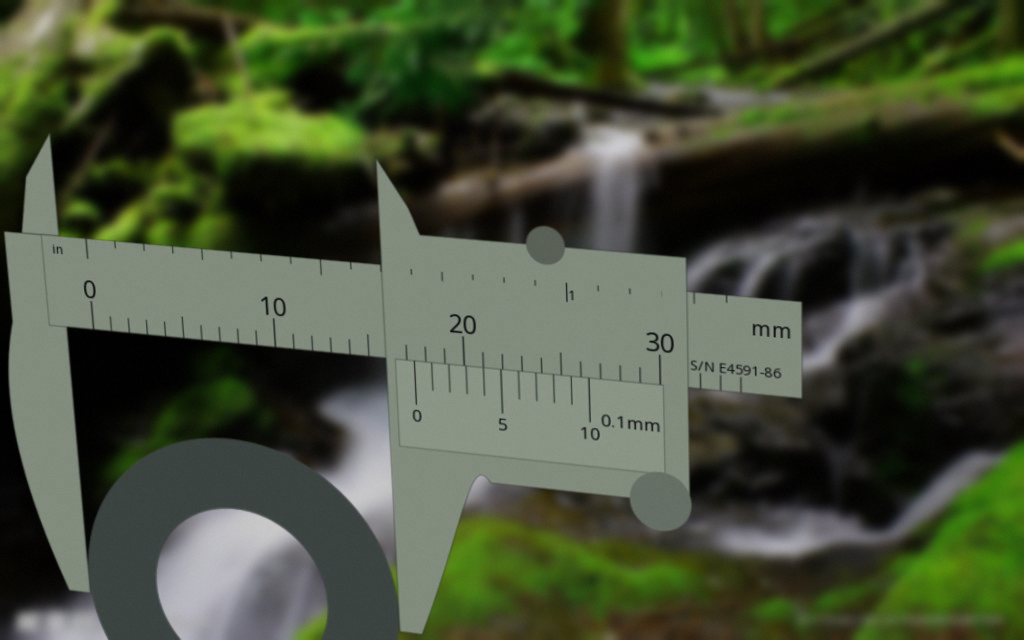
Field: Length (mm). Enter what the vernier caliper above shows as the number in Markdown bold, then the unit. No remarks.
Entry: **17.4** mm
